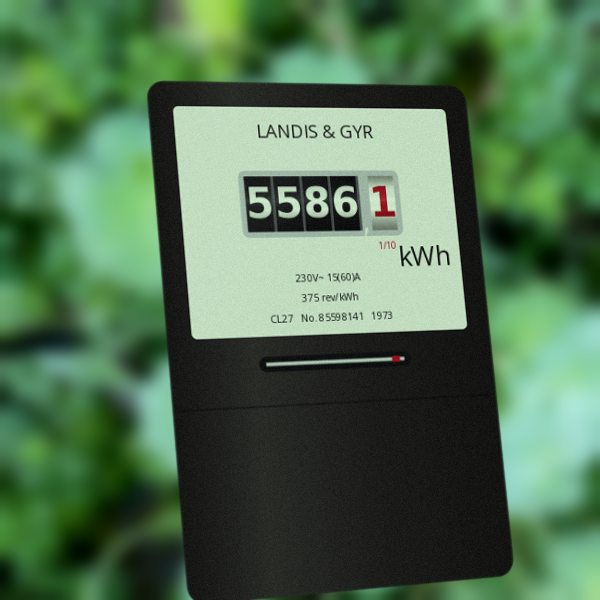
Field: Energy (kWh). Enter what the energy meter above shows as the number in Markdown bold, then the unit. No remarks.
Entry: **5586.1** kWh
